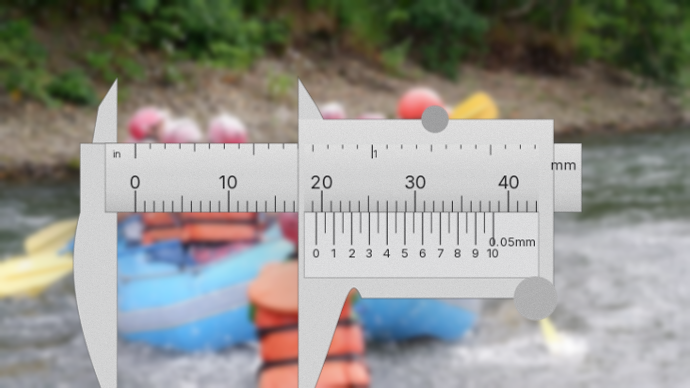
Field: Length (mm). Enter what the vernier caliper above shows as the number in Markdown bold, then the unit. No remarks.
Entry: **19.4** mm
